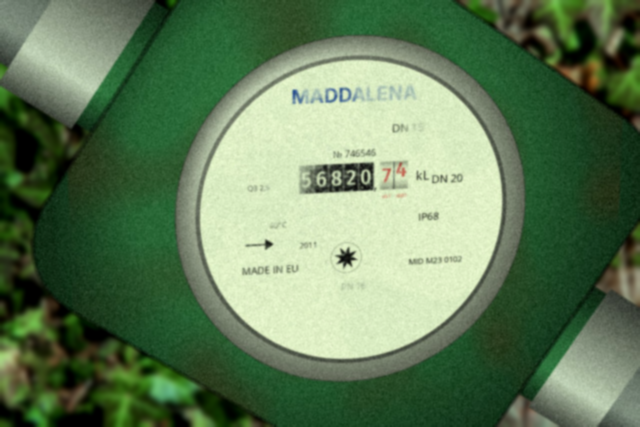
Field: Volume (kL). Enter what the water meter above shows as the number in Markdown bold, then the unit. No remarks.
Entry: **56820.74** kL
